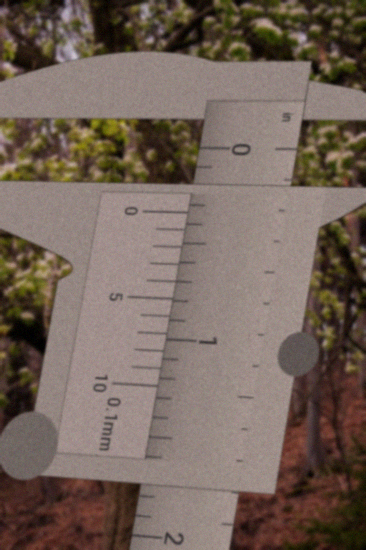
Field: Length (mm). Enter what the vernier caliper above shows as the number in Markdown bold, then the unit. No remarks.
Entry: **3.4** mm
